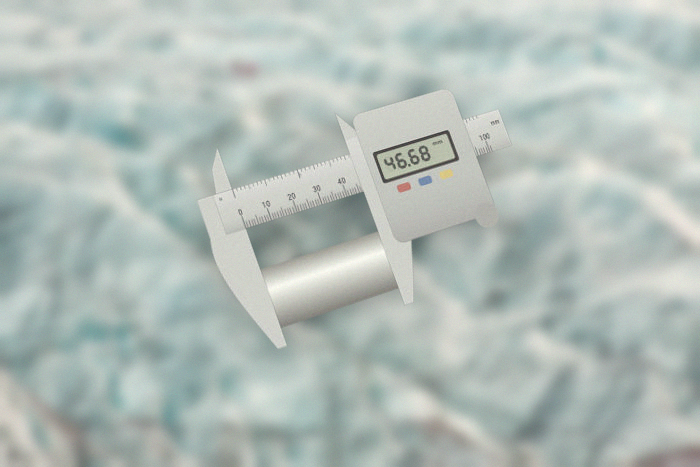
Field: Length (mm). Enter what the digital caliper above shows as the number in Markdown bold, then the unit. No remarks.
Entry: **46.68** mm
